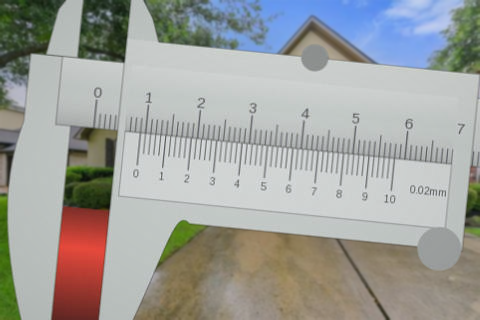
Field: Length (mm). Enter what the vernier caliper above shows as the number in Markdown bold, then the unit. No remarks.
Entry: **9.0** mm
